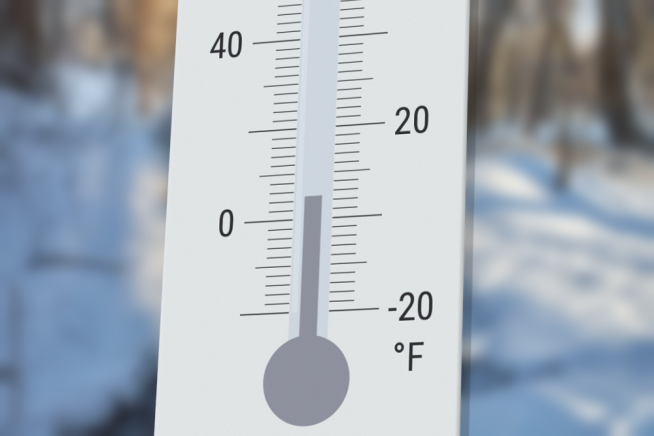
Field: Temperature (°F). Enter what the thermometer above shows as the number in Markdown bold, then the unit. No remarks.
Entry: **5** °F
